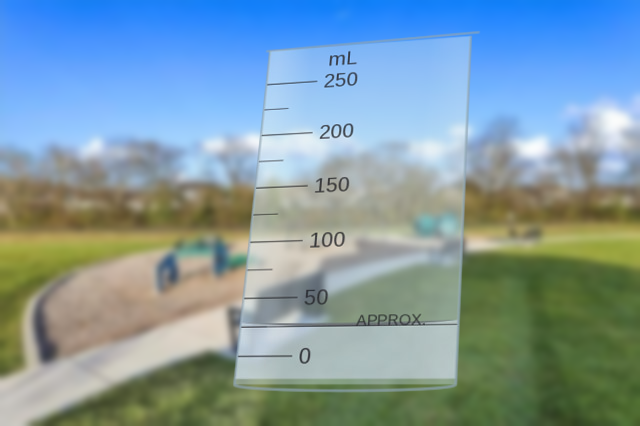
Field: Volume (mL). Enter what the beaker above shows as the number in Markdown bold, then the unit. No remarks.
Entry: **25** mL
